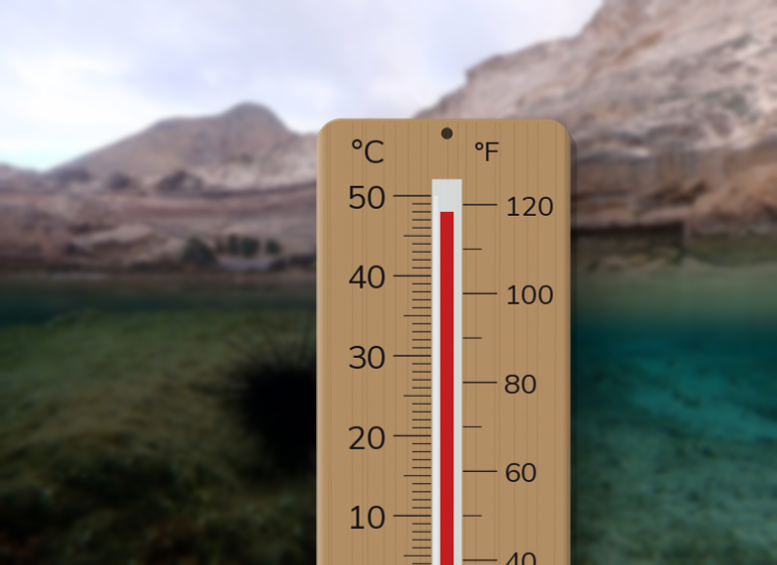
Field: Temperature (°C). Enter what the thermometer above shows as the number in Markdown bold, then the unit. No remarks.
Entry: **48** °C
